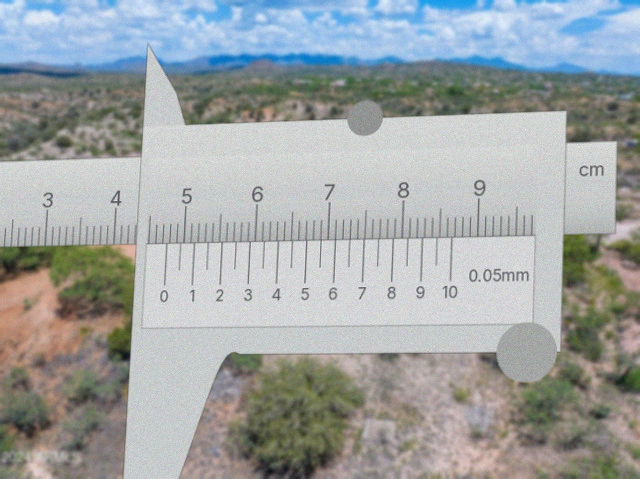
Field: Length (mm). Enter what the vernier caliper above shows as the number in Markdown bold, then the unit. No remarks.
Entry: **47.6** mm
